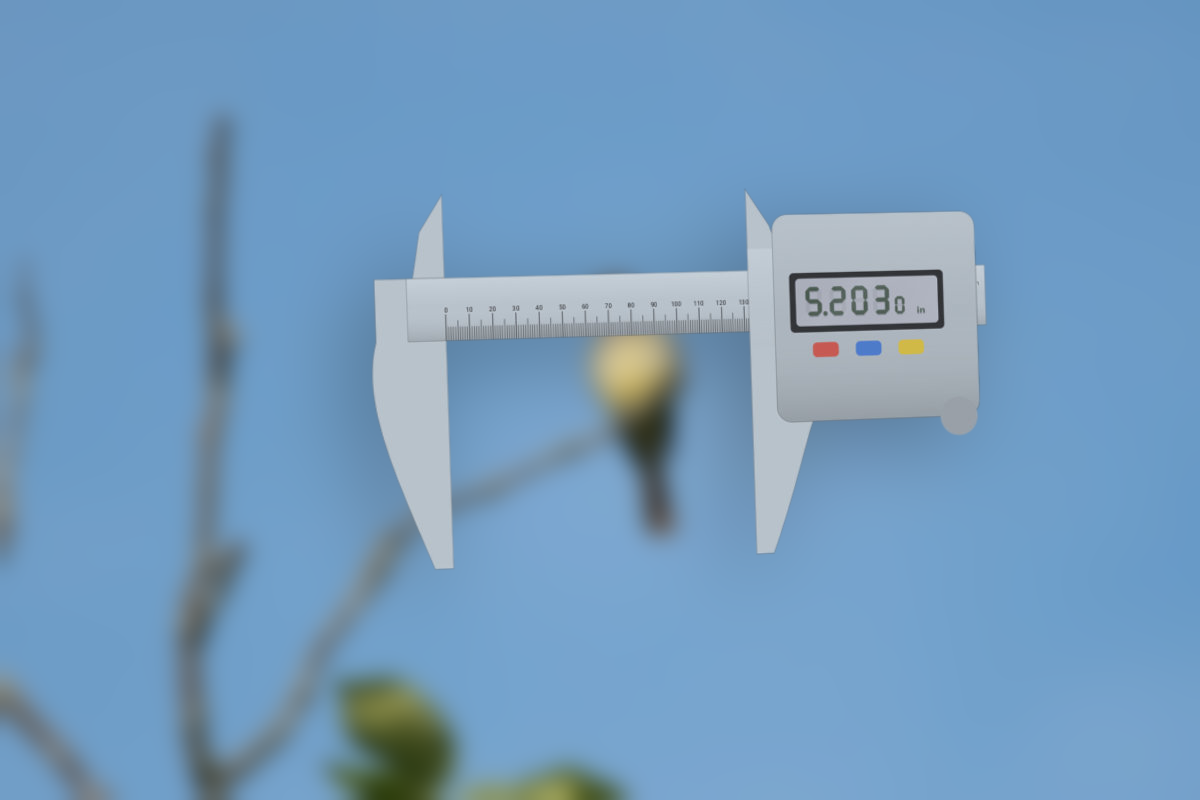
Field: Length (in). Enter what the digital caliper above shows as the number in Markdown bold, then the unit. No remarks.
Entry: **5.2030** in
